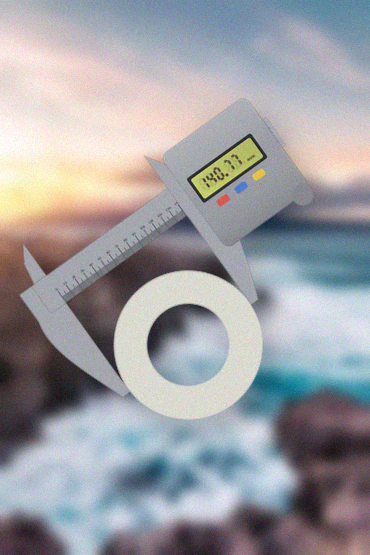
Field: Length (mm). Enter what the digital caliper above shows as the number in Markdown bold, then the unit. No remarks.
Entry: **140.77** mm
